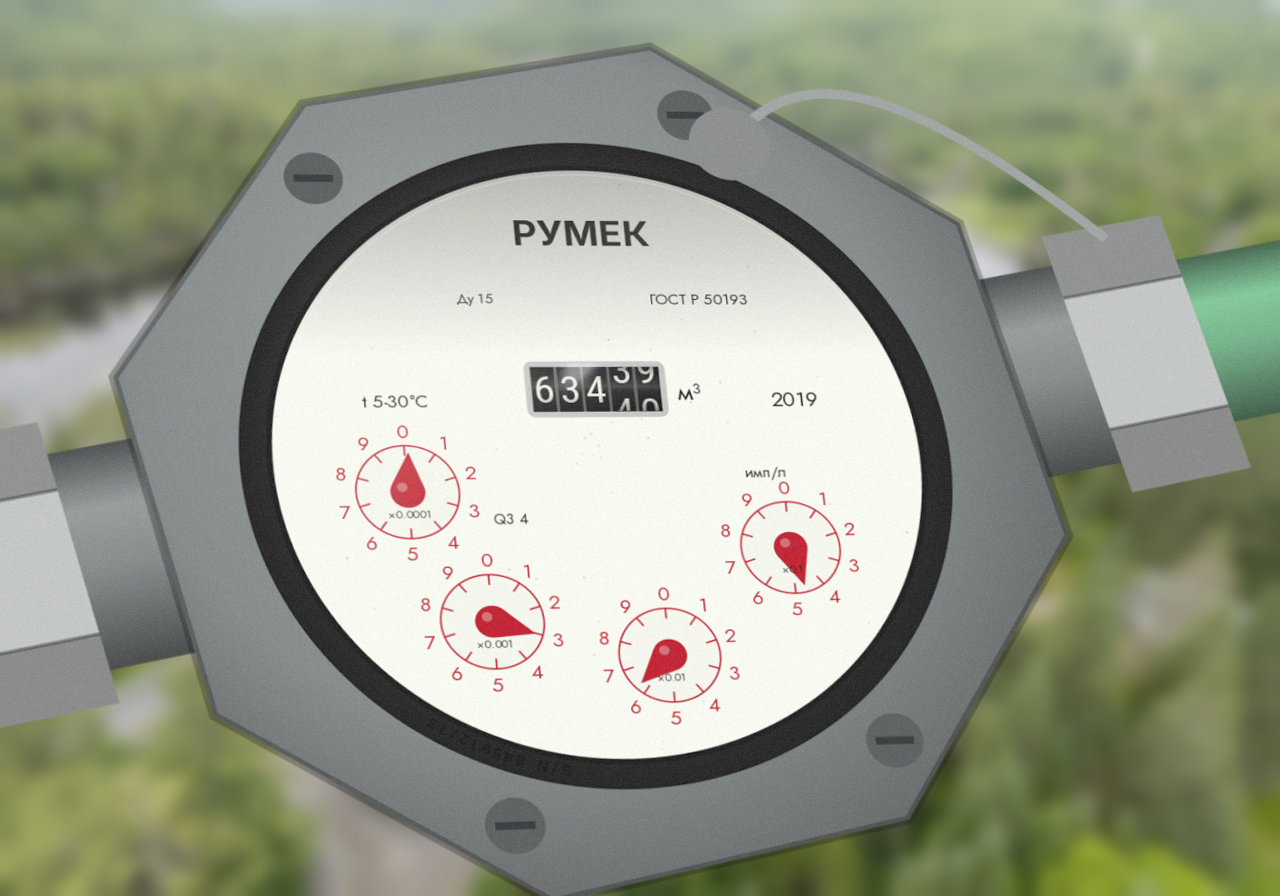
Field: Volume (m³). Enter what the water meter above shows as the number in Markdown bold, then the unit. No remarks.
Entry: **63439.4630** m³
